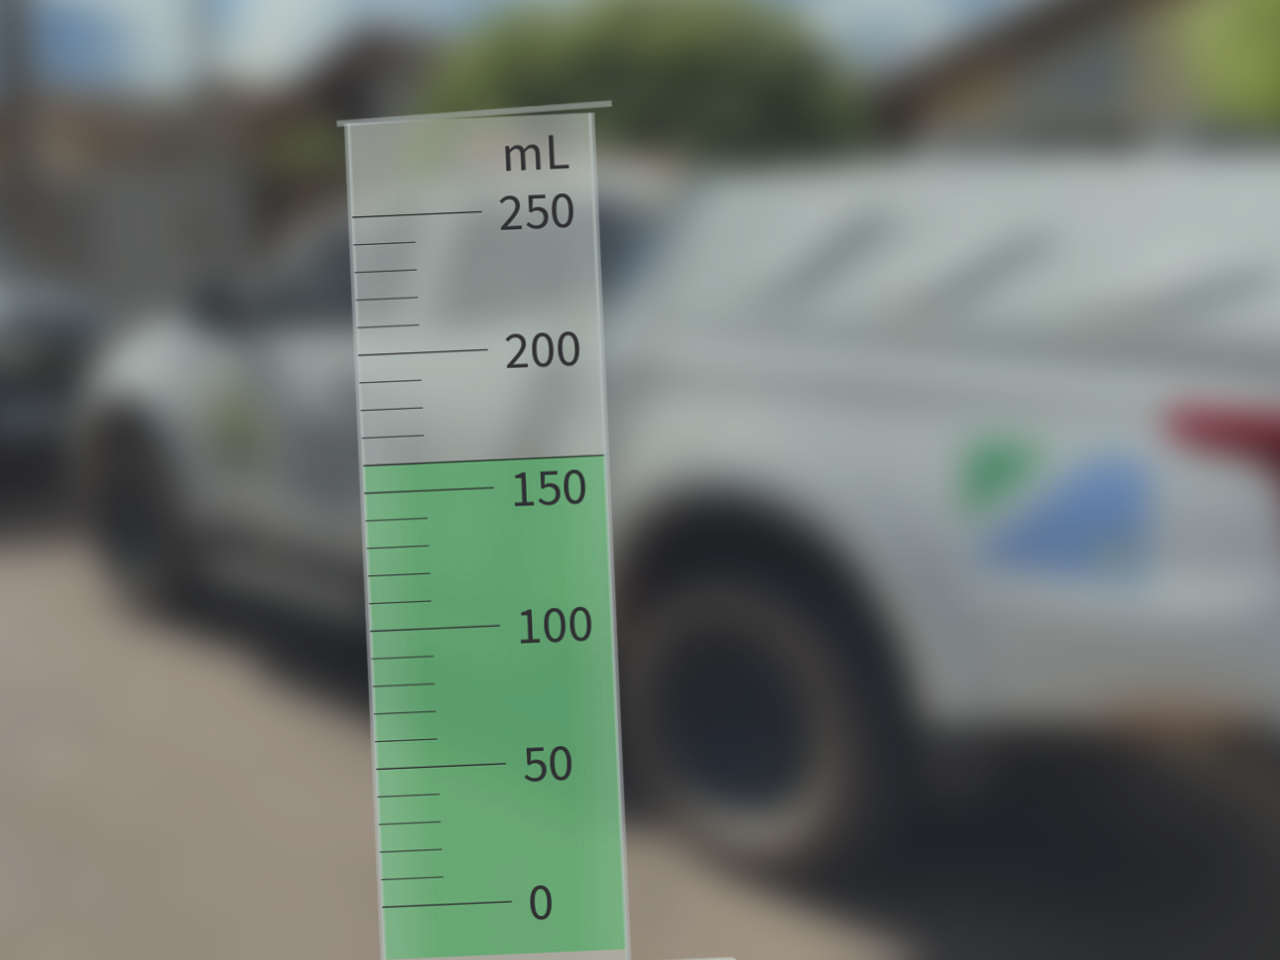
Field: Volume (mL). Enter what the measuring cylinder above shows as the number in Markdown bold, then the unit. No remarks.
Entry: **160** mL
